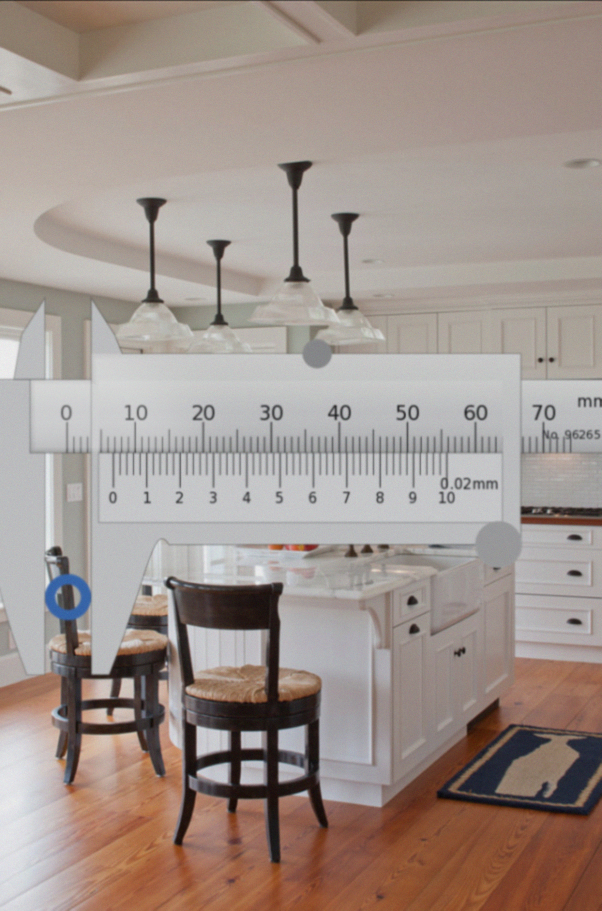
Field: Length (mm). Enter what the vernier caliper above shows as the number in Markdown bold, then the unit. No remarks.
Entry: **6.8** mm
